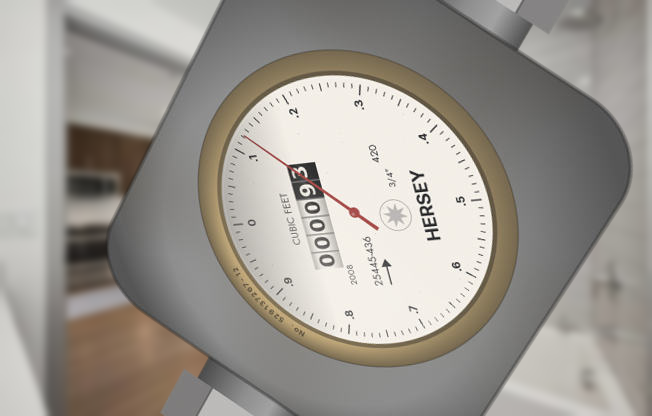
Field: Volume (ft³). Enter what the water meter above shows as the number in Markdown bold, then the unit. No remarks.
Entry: **93.12** ft³
